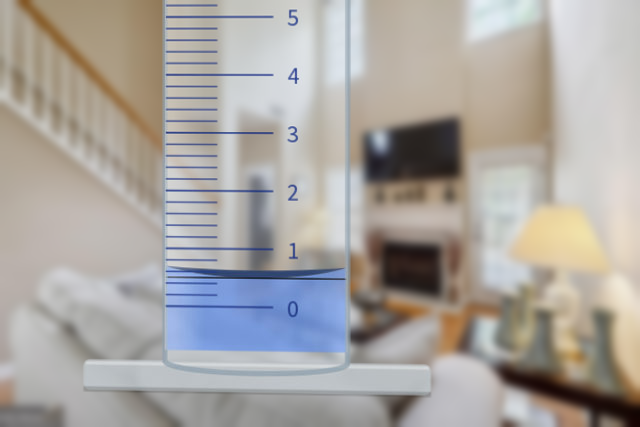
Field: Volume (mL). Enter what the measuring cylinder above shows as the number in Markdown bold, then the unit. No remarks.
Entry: **0.5** mL
